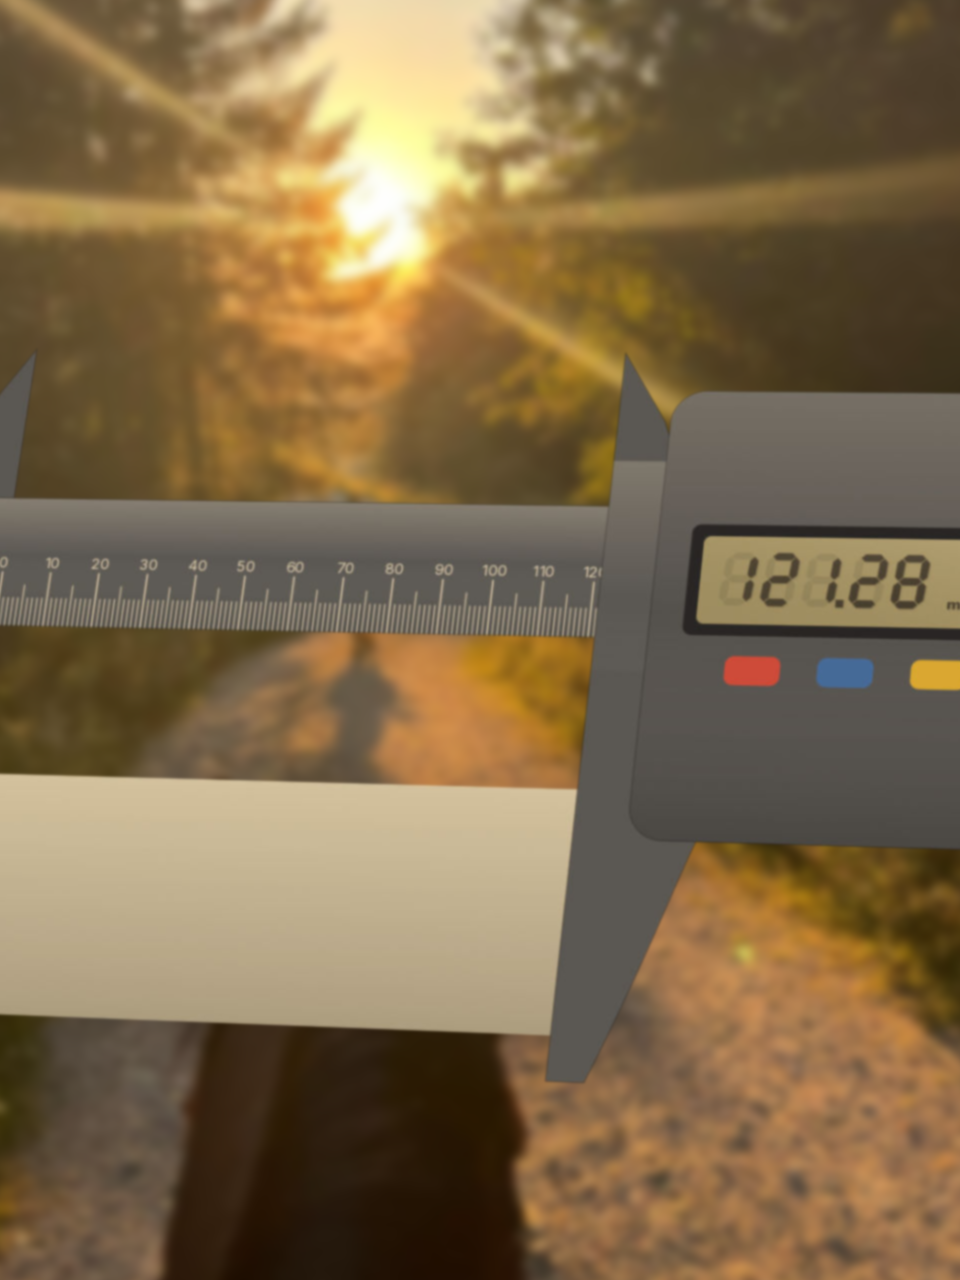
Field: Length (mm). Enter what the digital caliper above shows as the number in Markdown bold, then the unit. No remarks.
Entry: **121.28** mm
